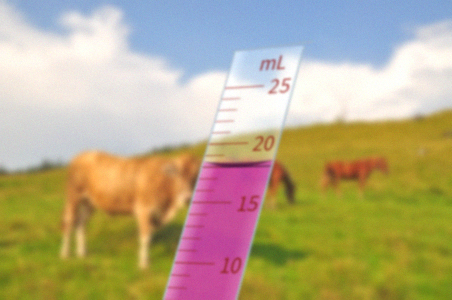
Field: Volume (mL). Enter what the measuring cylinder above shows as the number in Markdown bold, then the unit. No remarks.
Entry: **18** mL
